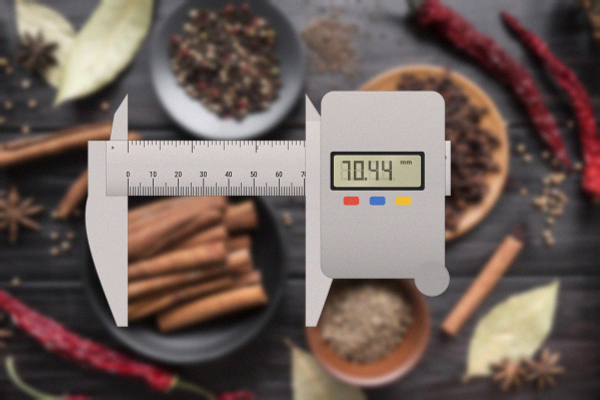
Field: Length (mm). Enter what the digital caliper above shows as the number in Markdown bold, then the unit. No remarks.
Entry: **70.44** mm
